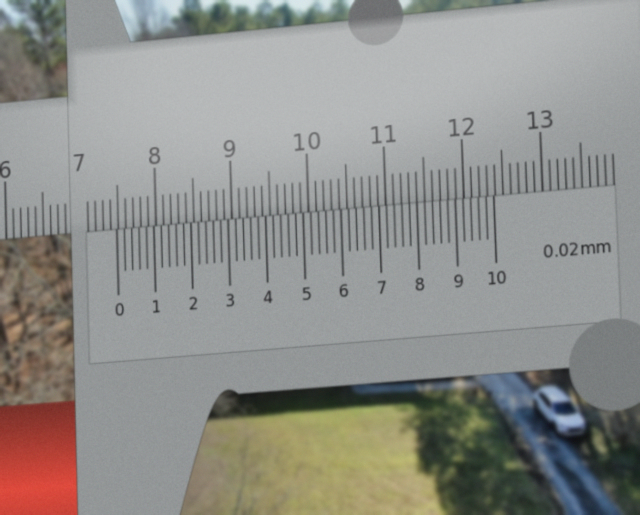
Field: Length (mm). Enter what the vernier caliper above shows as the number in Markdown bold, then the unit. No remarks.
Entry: **74.8** mm
